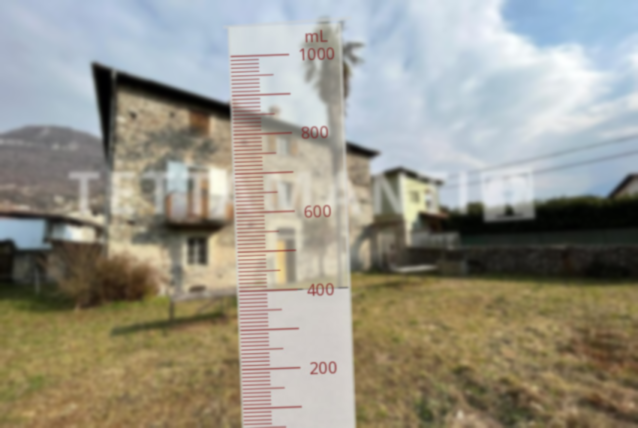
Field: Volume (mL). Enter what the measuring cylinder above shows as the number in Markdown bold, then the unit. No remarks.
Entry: **400** mL
